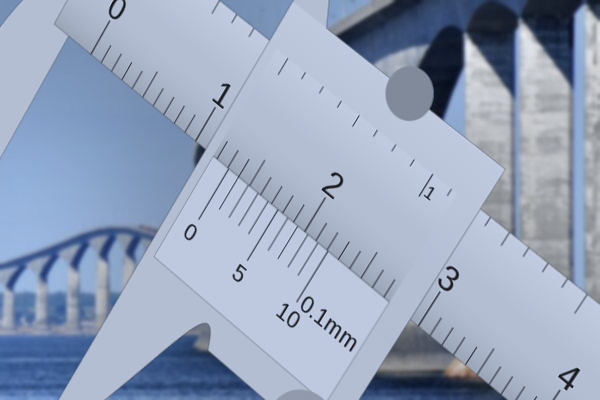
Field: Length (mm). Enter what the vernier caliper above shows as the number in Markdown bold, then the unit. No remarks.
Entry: **13.1** mm
